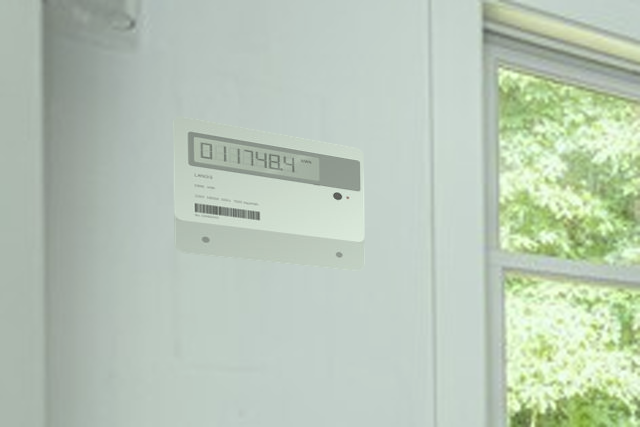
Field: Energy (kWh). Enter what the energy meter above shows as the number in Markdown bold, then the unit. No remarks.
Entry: **11748.4** kWh
